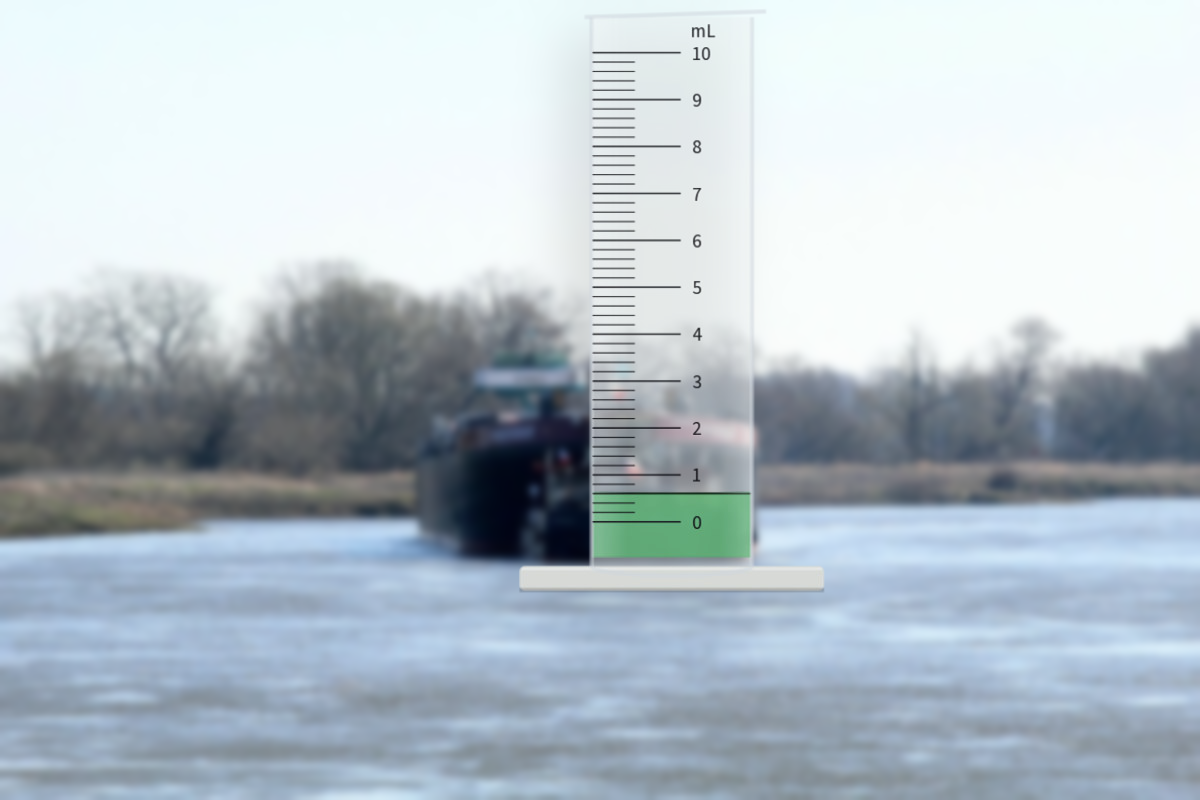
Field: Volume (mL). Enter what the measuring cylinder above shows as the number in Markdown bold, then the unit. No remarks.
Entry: **0.6** mL
